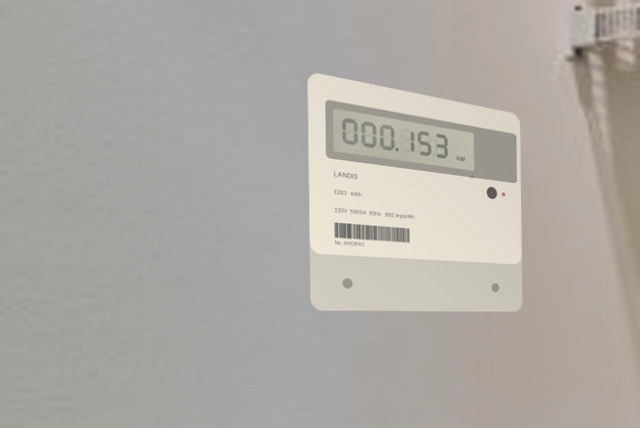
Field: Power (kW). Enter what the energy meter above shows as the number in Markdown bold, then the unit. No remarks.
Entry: **0.153** kW
